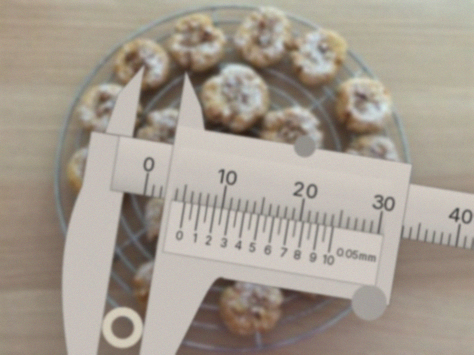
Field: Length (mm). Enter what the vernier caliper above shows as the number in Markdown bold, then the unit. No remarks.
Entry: **5.2** mm
